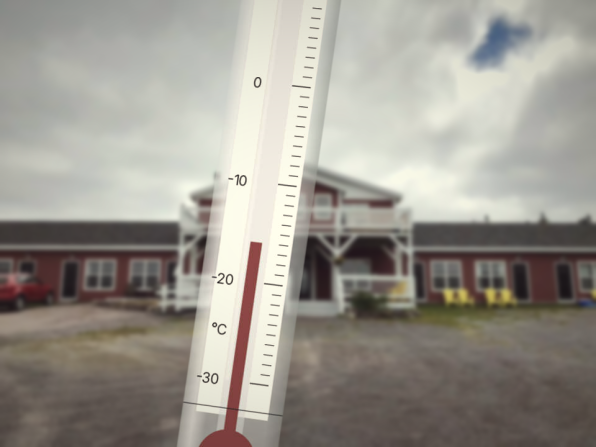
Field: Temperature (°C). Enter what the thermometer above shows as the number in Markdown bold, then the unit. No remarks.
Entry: **-16** °C
